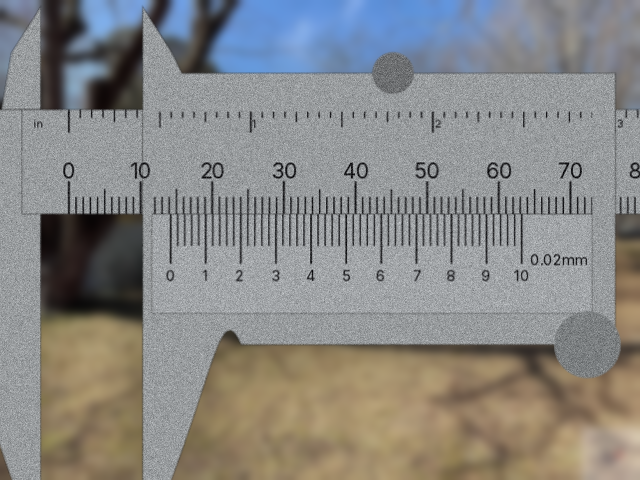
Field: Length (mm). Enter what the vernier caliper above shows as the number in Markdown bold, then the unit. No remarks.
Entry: **14.2** mm
